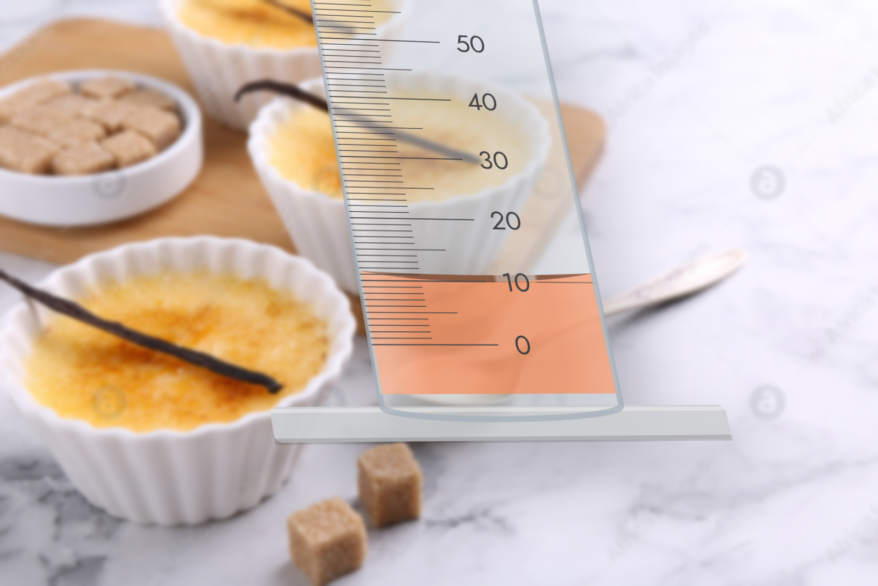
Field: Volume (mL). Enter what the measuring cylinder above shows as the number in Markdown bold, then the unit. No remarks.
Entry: **10** mL
